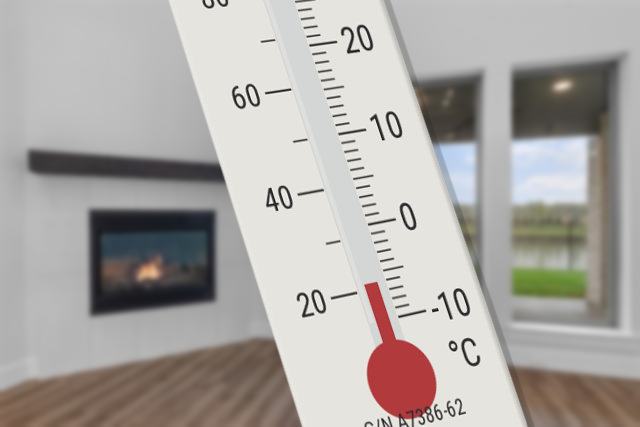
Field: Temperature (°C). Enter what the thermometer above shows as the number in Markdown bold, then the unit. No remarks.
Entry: **-6** °C
